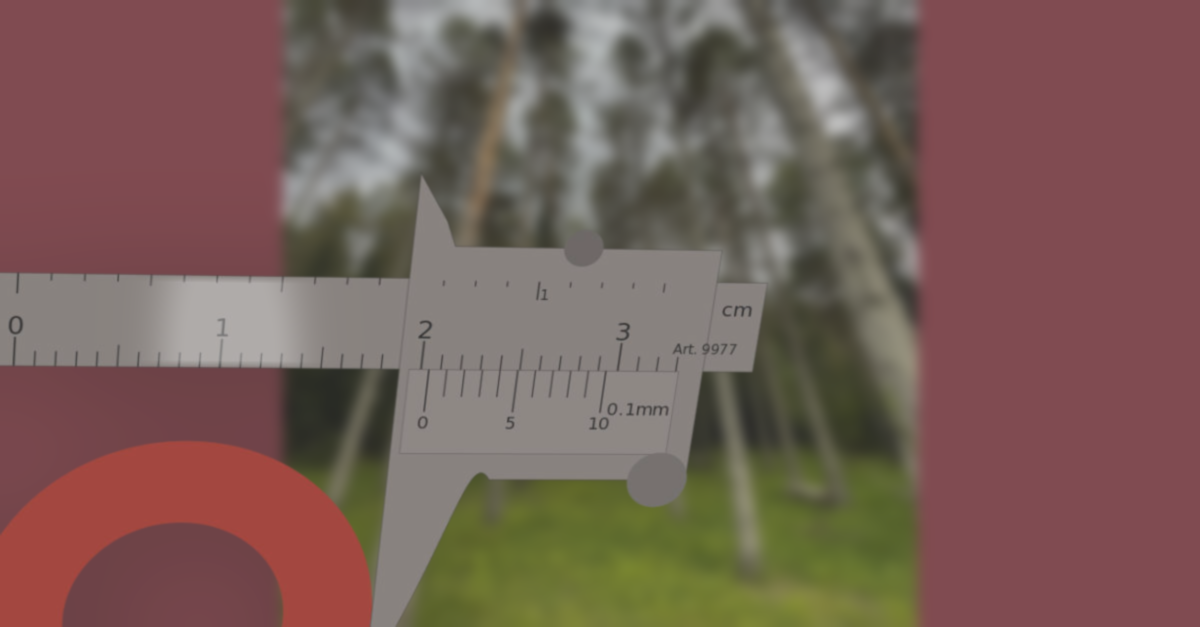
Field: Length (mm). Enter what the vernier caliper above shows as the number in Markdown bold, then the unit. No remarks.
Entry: **20.4** mm
